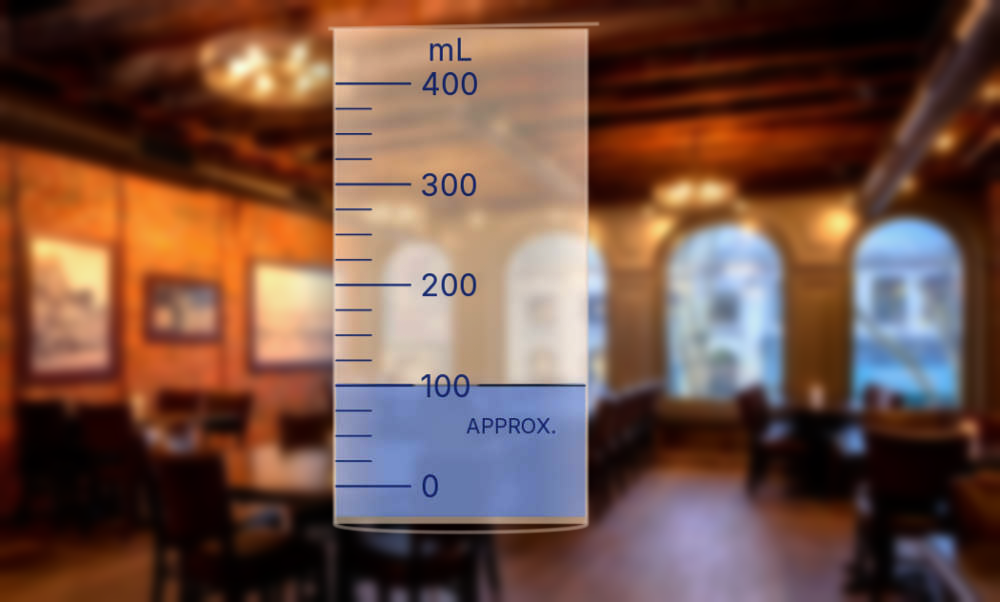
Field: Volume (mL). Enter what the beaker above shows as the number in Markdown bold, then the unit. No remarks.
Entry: **100** mL
